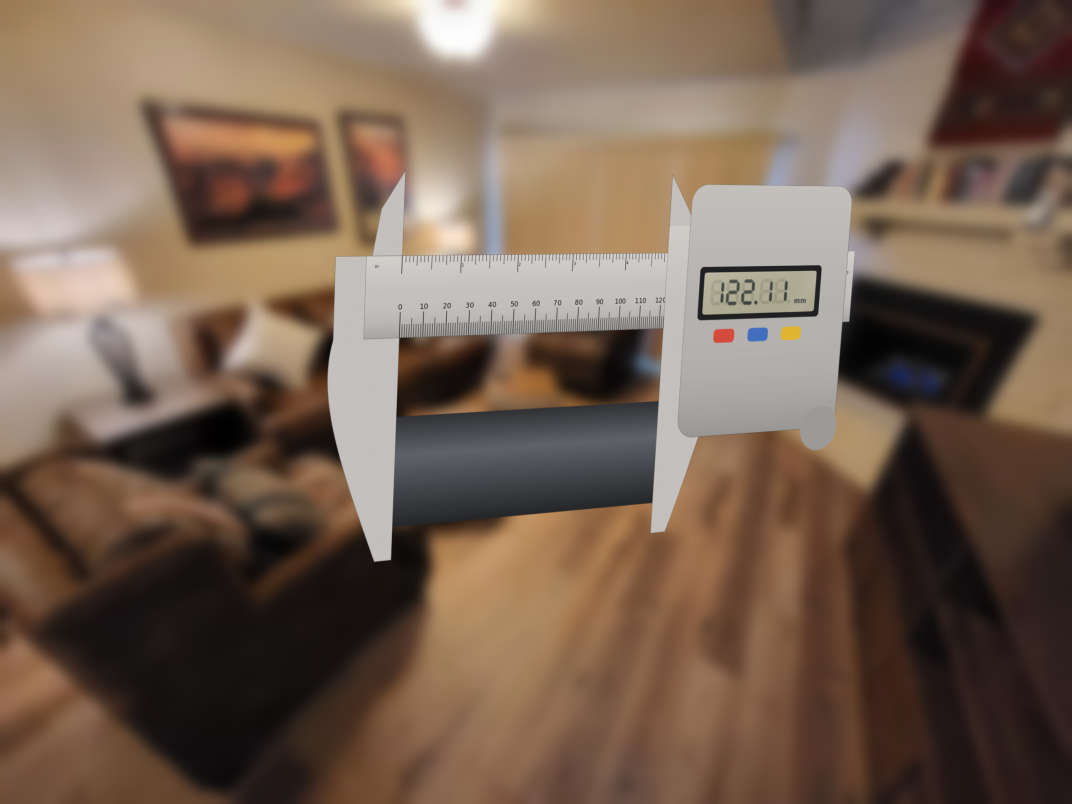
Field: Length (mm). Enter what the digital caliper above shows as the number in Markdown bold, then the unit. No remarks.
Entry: **122.11** mm
